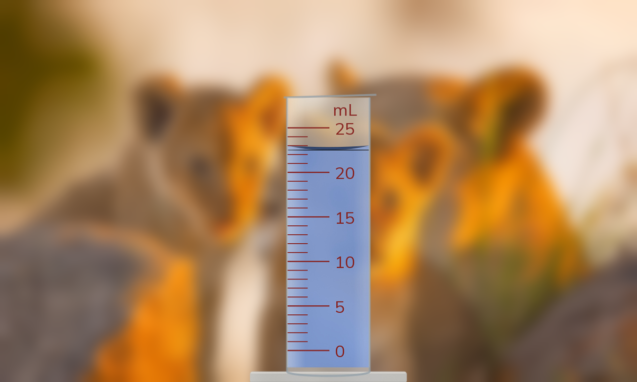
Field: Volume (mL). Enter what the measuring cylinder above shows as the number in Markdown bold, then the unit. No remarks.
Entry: **22.5** mL
